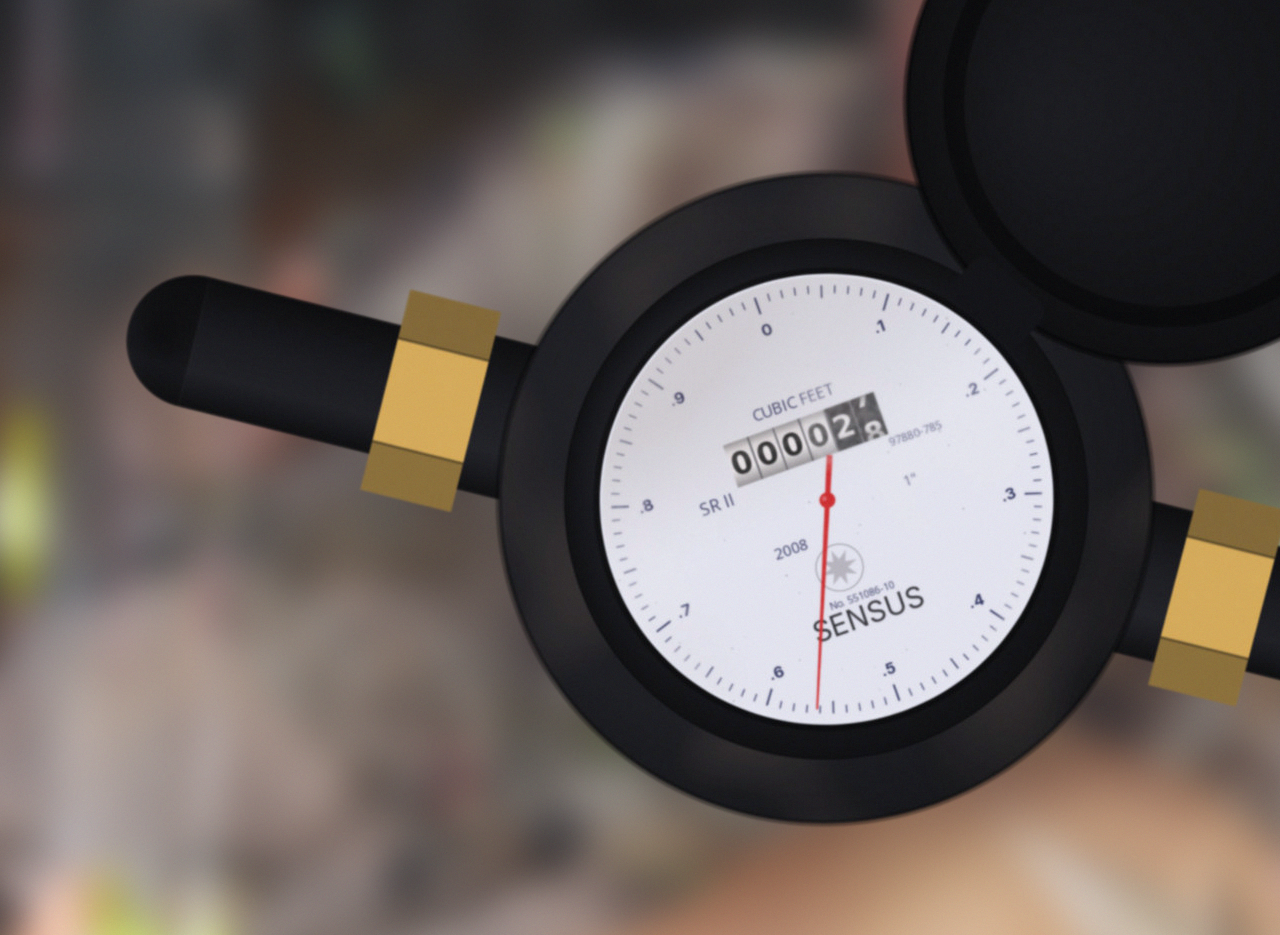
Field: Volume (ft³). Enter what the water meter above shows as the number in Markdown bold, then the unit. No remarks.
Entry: **27.56** ft³
